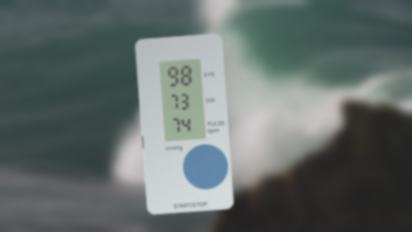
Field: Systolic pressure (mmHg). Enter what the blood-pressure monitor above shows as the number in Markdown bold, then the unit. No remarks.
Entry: **98** mmHg
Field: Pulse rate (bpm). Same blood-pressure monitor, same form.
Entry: **74** bpm
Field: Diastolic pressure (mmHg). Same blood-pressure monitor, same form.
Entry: **73** mmHg
